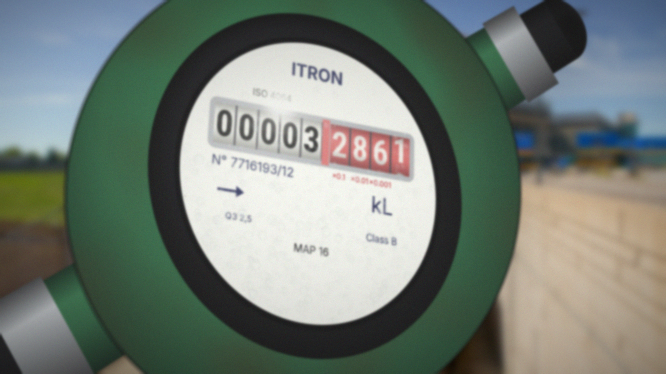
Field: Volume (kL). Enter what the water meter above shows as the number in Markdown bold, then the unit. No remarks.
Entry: **3.2861** kL
